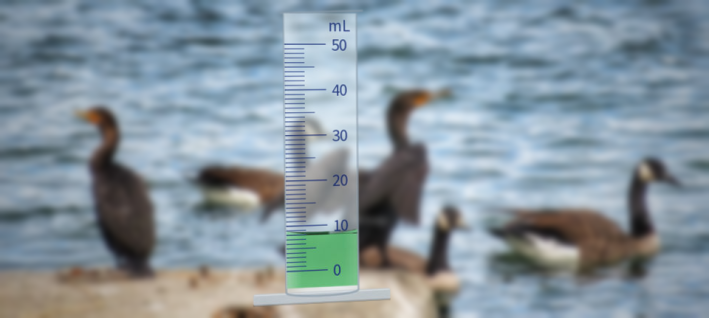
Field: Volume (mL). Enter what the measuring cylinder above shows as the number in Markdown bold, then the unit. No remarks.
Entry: **8** mL
